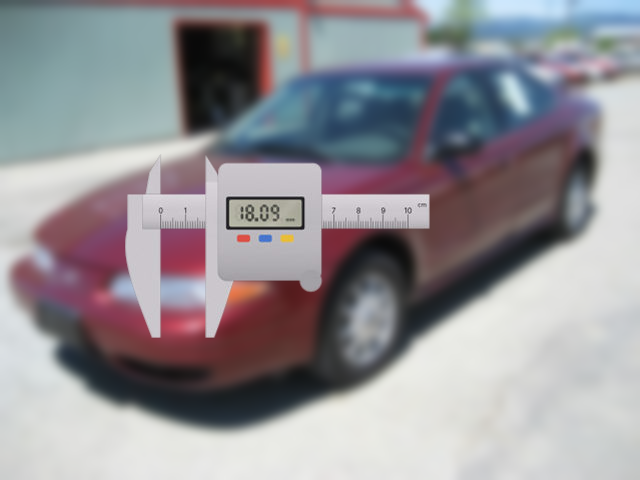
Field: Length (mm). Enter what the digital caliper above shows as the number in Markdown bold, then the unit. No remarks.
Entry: **18.09** mm
